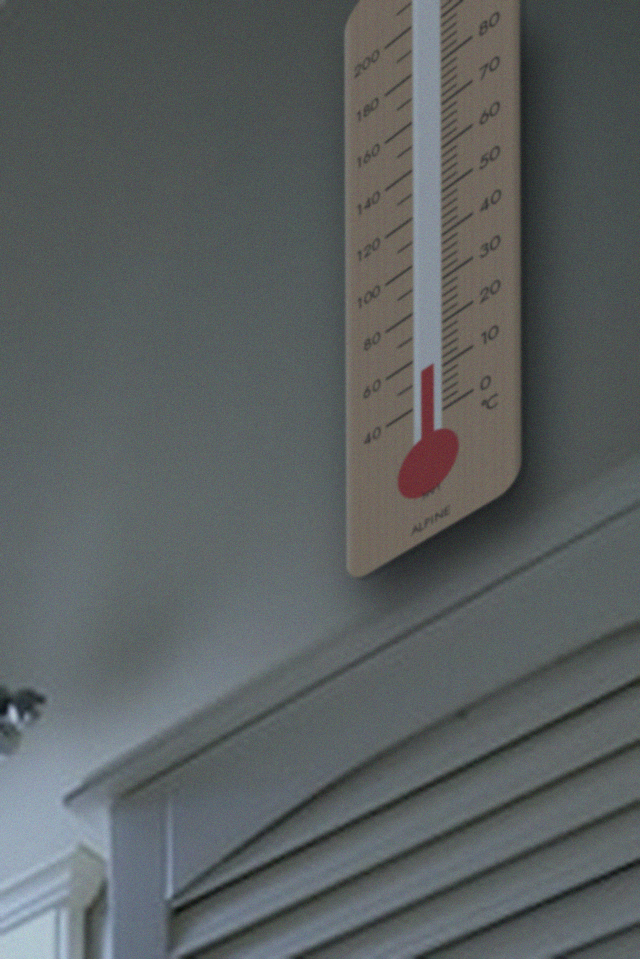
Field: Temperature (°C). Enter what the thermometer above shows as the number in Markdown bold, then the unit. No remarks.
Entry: **12** °C
